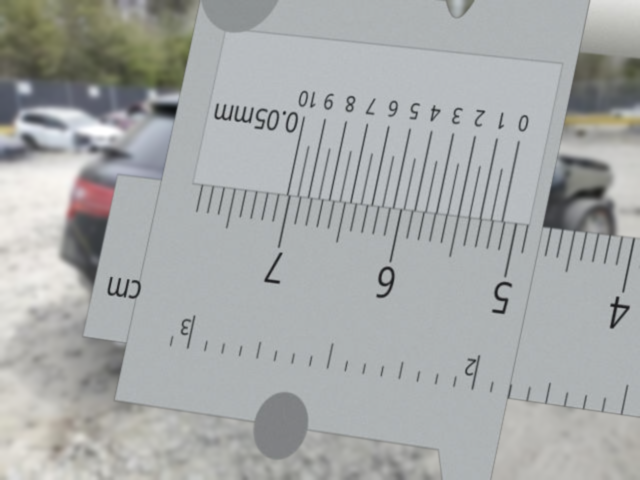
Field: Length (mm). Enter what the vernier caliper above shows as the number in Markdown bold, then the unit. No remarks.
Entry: **51.2** mm
